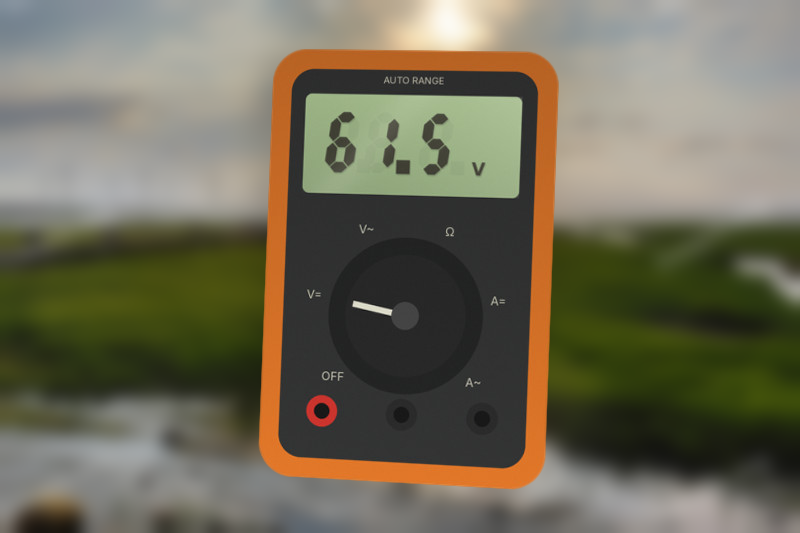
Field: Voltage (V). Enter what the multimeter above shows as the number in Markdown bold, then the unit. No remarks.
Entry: **61.5** V
